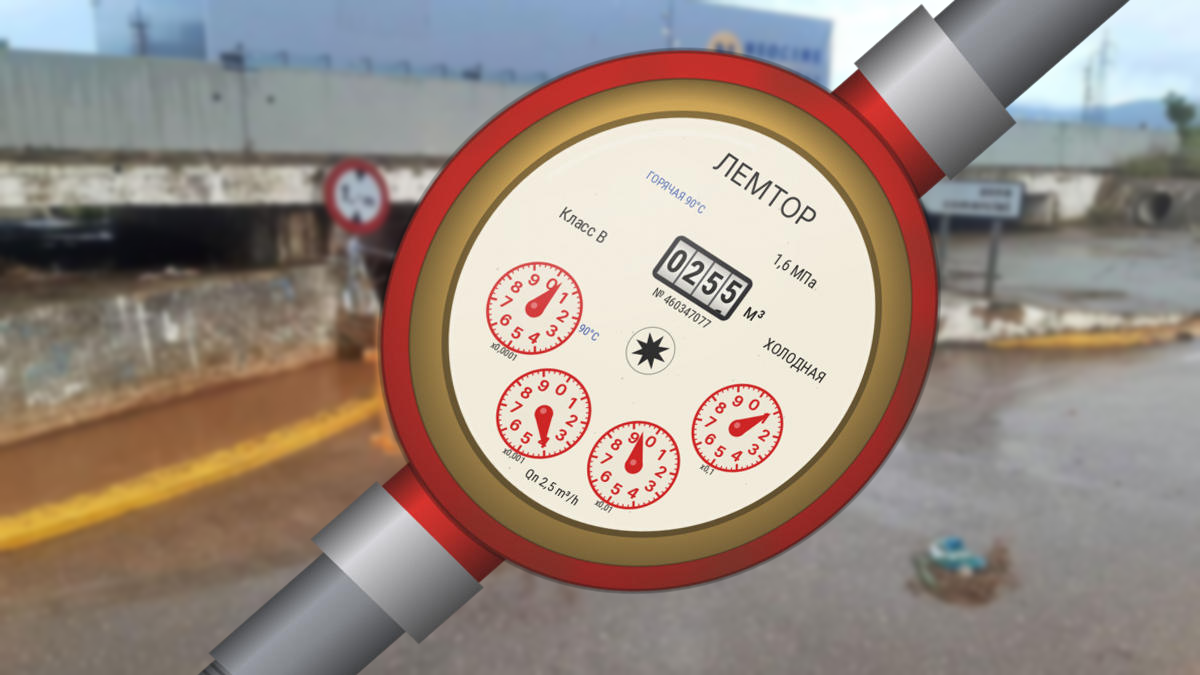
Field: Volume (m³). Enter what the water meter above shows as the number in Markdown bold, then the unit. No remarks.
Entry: **255.0940** m³
